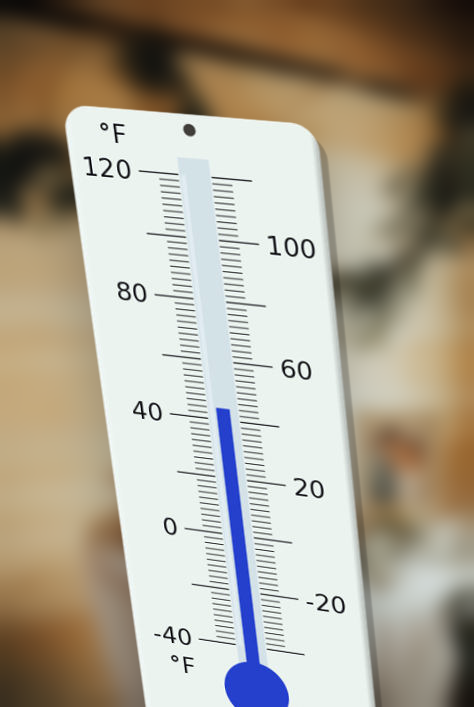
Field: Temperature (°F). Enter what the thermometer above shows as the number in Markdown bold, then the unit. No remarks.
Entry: **44** °F
